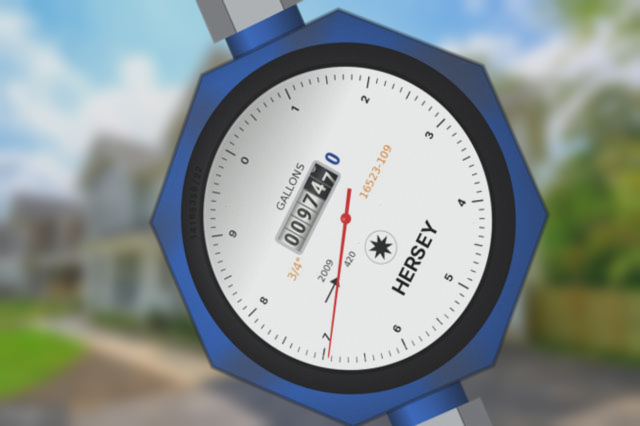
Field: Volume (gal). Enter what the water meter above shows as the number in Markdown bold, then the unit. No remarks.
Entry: **97466.9** gal
